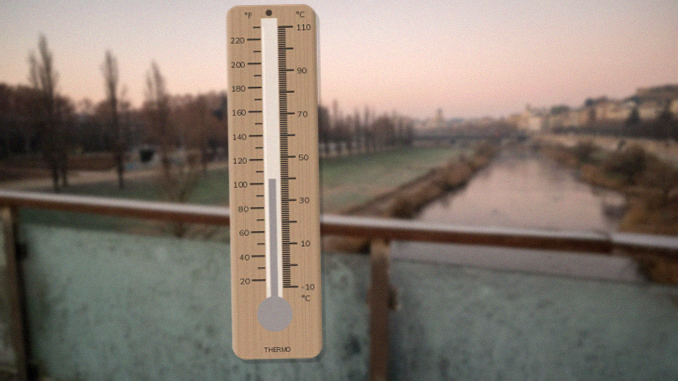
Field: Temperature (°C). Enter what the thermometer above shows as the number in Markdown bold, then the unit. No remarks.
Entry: **40** °C
